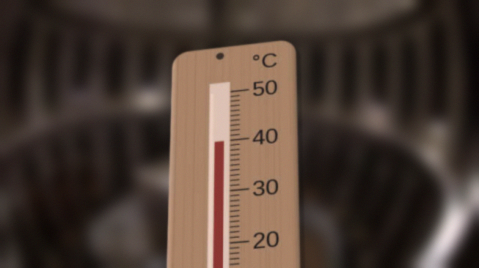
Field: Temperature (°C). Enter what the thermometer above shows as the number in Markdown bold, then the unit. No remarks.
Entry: **40** °C
